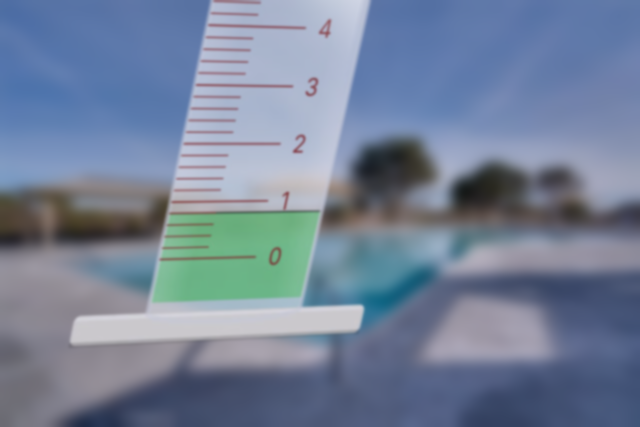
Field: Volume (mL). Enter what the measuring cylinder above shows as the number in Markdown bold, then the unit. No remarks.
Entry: **0.8** mL
